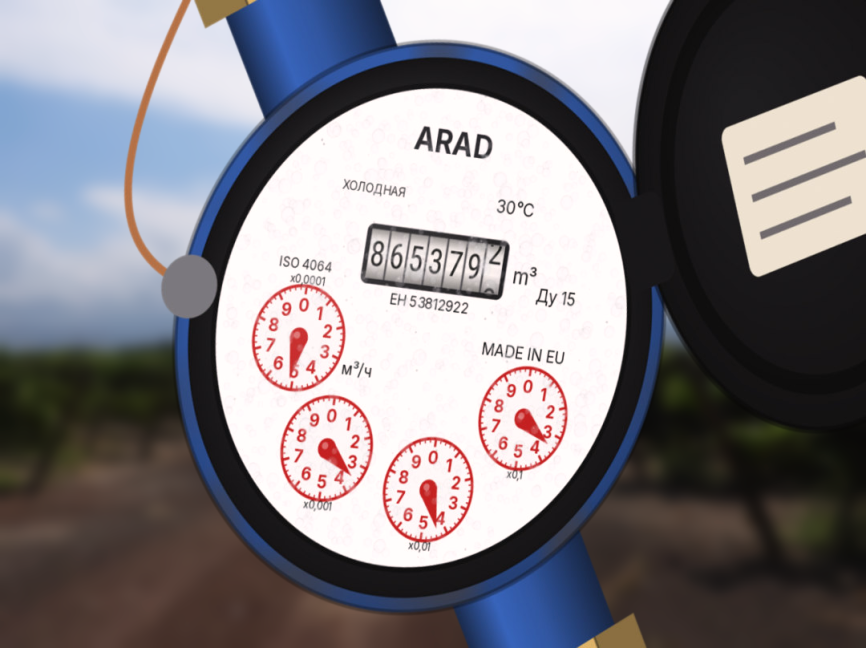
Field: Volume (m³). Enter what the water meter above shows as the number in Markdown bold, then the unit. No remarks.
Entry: **8653792.3435** m³
